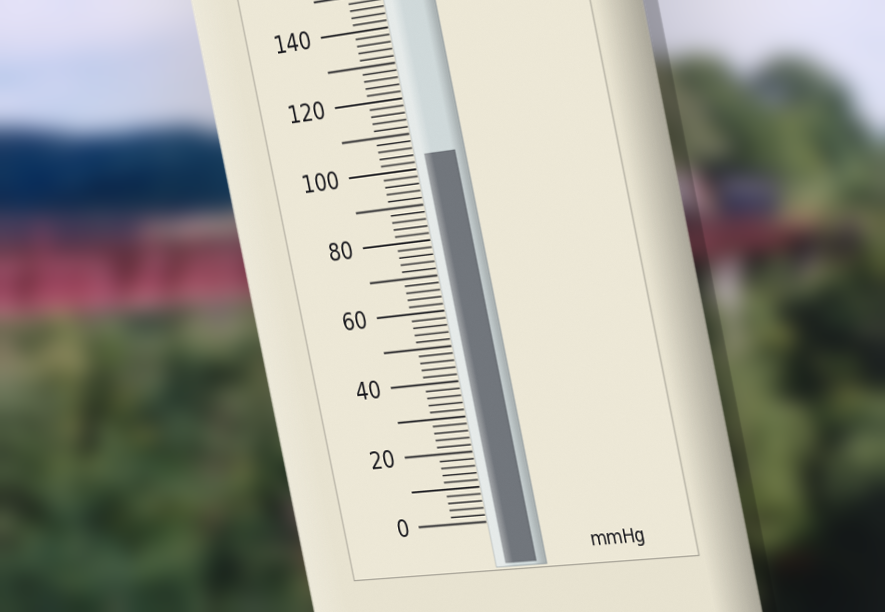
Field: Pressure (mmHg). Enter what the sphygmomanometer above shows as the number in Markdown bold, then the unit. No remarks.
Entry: **104** mmHg
